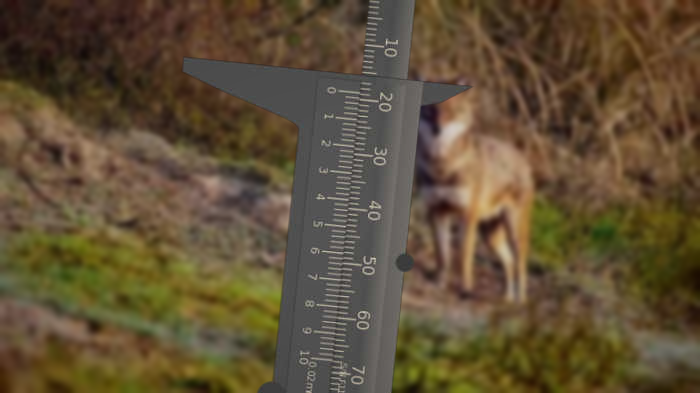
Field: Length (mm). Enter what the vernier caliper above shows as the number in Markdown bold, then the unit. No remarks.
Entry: **18.8** mm
